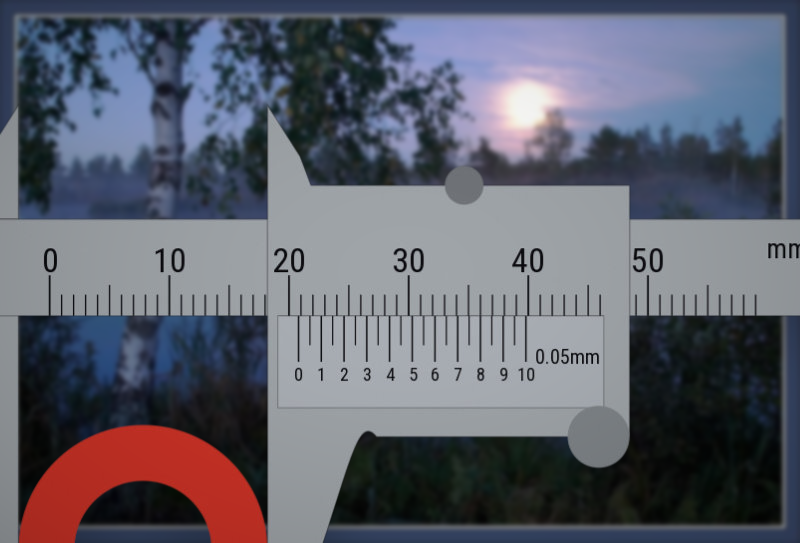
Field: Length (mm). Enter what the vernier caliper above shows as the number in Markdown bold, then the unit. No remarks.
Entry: **20.8** mm
